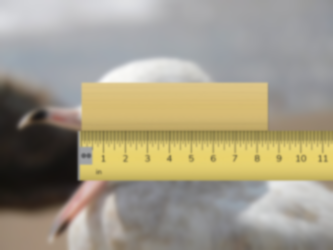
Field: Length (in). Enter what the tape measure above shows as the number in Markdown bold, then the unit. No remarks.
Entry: **8.5** in
